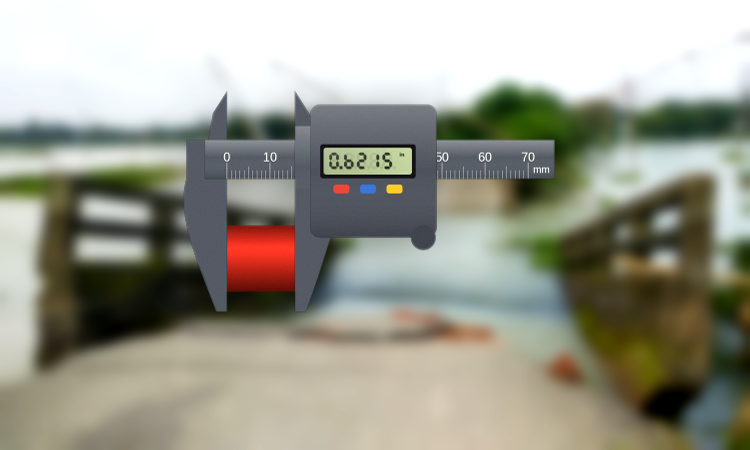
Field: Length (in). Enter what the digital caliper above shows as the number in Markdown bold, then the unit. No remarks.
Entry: **0.6215** in
